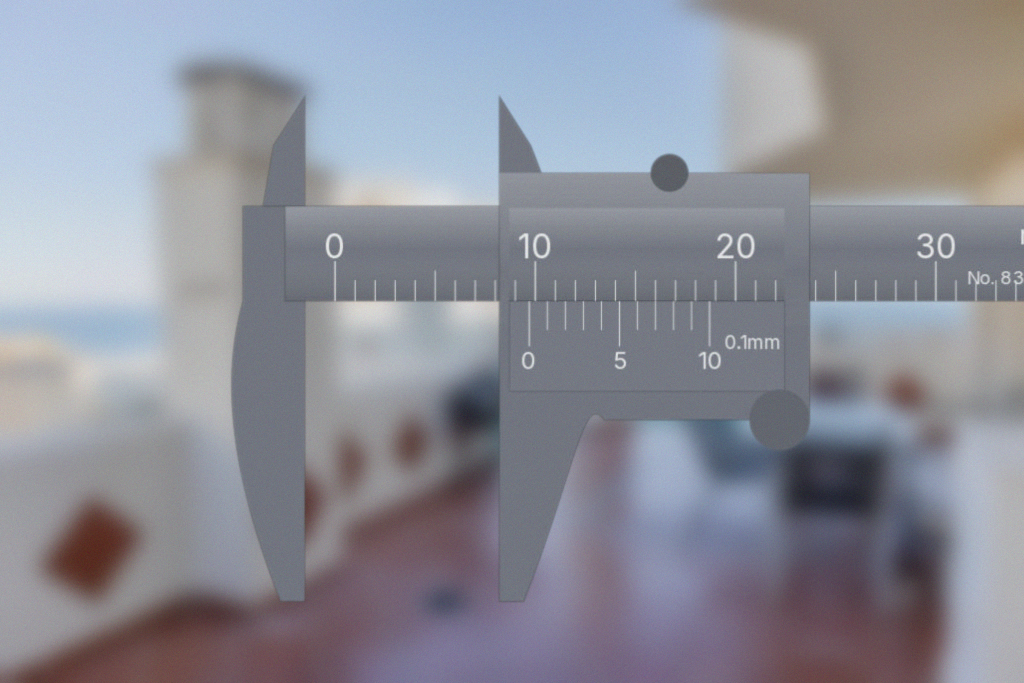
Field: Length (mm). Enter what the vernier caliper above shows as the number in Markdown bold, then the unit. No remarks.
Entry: **9.7** mm
